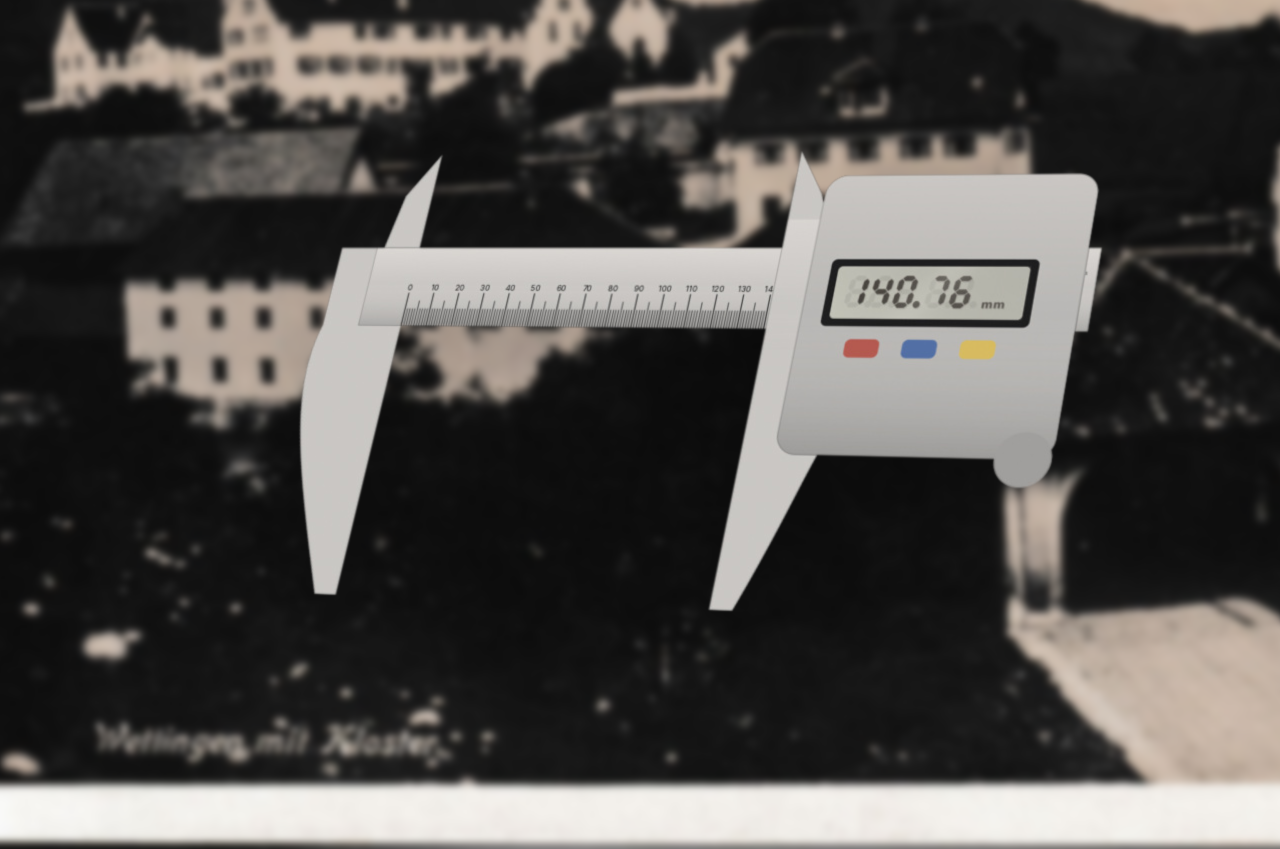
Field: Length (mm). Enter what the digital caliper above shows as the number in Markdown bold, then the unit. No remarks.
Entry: **140.76** mm
